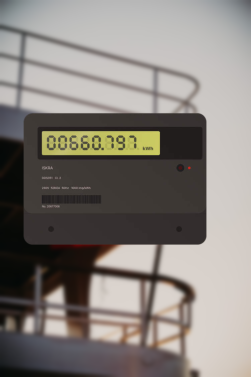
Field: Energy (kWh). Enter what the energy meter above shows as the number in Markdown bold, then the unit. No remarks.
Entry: **660.797** kWh
